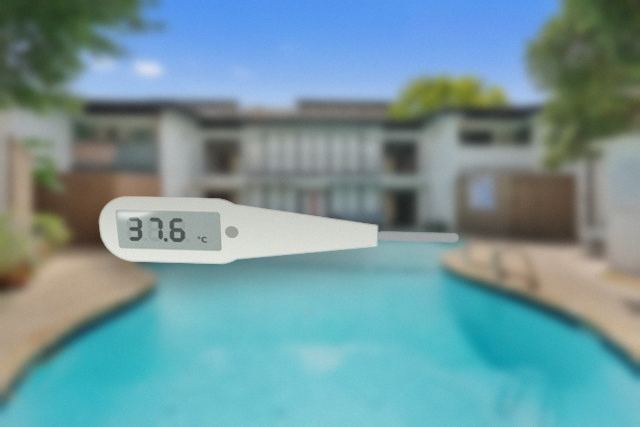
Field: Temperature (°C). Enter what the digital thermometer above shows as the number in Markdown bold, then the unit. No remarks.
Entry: **37.6** °C
